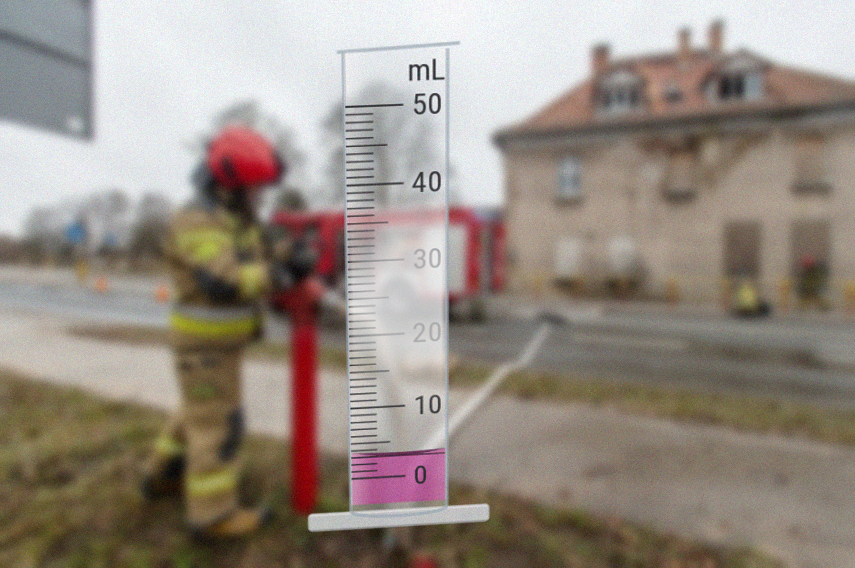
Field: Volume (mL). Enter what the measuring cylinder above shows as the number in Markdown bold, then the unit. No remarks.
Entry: **3** mL
